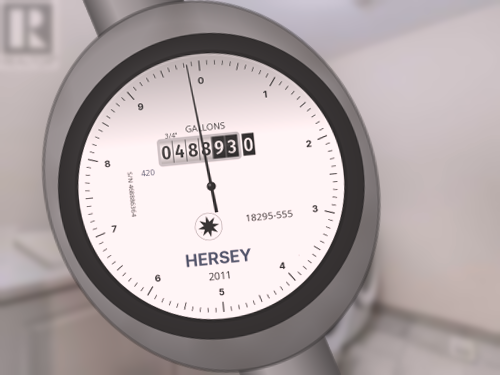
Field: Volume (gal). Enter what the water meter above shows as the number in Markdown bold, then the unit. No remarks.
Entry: **488929.8** gal
